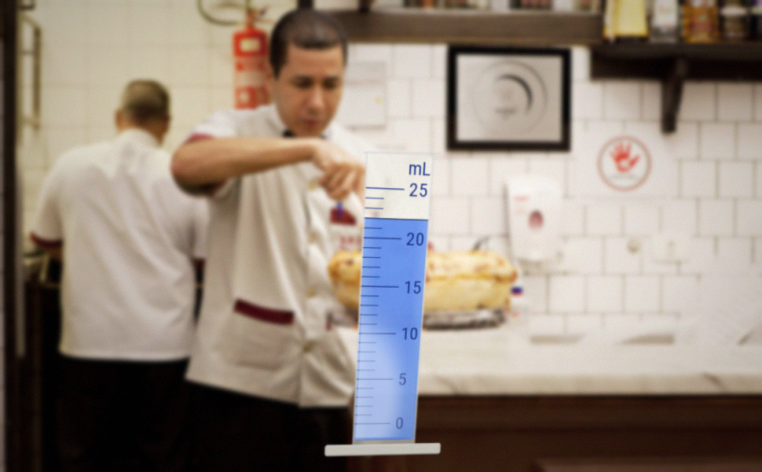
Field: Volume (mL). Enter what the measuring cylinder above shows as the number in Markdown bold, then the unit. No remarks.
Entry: **22** mL
